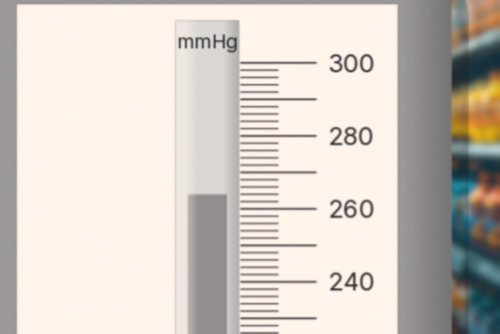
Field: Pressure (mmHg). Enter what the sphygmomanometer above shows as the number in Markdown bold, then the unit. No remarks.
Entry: **264** mmHg
